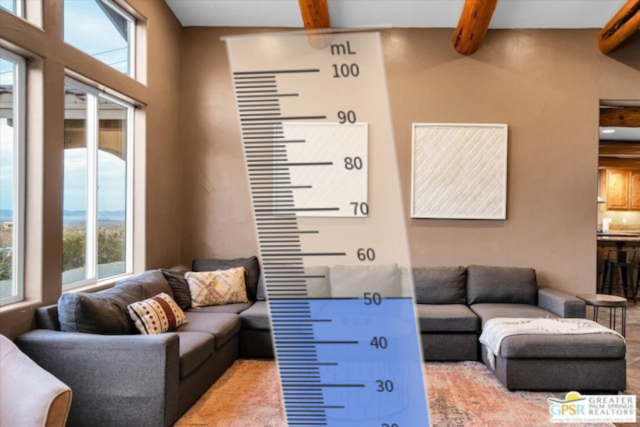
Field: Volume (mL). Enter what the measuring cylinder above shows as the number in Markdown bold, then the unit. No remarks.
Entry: **50** mL
